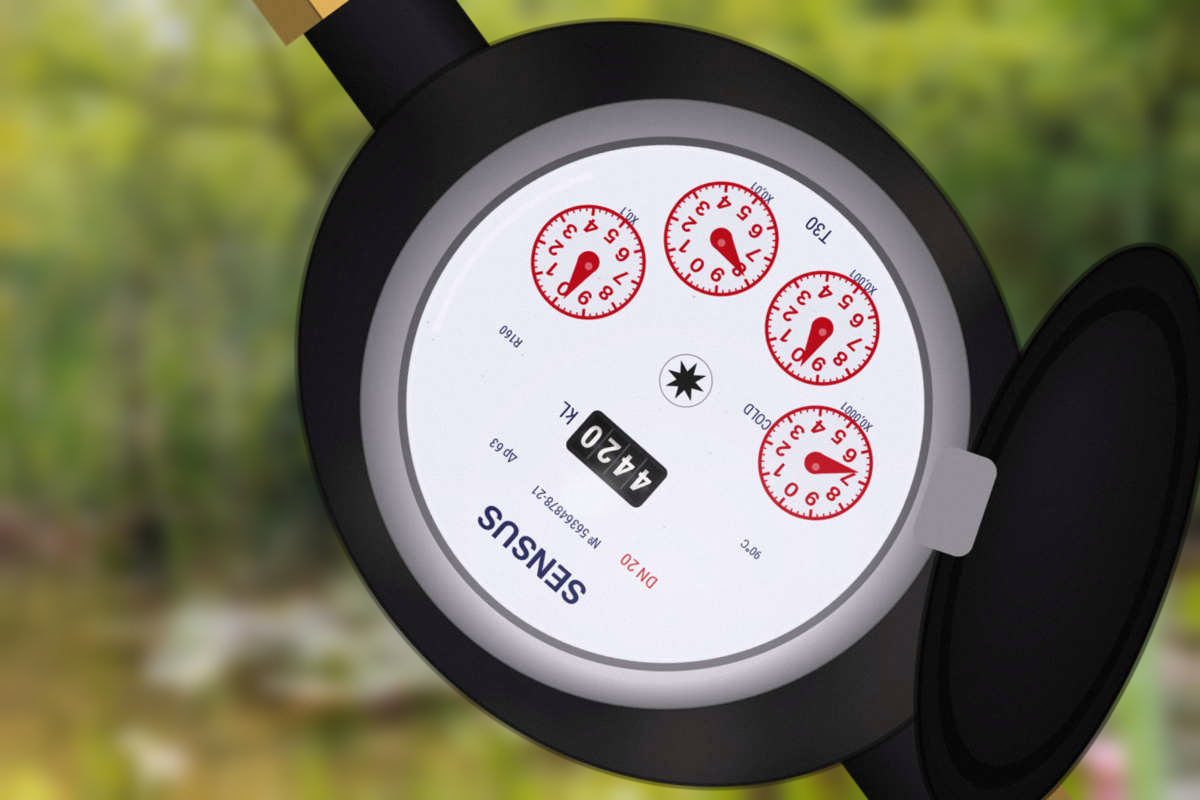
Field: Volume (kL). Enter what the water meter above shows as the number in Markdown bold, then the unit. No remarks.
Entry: **4419.9796** kL
